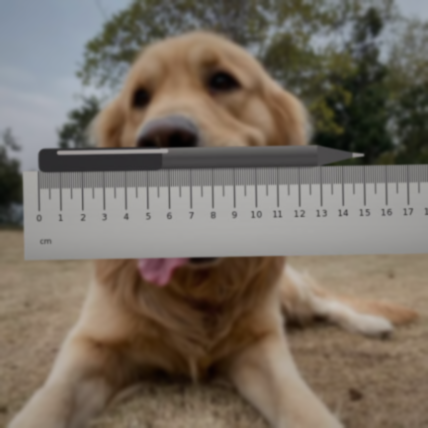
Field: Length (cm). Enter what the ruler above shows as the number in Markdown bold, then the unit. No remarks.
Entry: **15** cm
